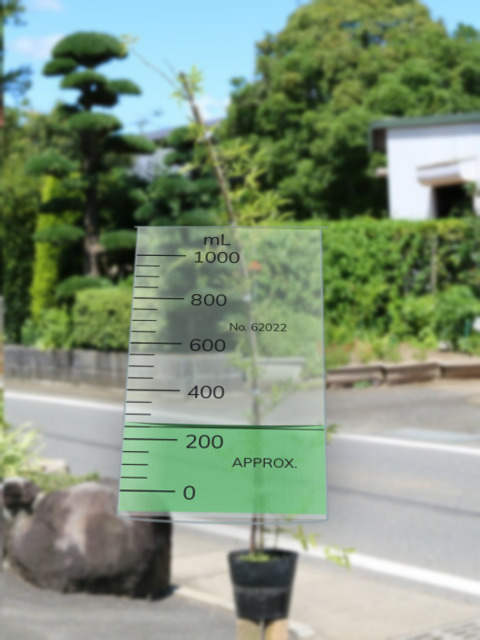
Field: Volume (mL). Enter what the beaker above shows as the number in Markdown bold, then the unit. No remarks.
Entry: **250** mL
